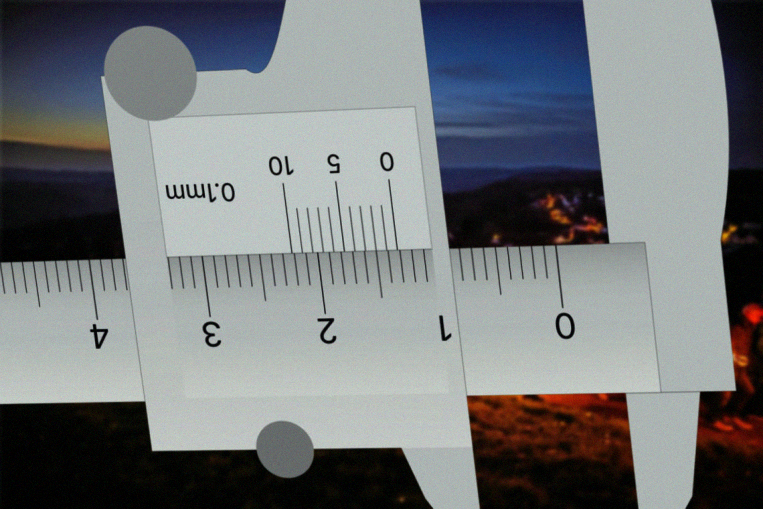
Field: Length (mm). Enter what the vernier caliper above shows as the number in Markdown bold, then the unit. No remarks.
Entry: **13.2** mm
